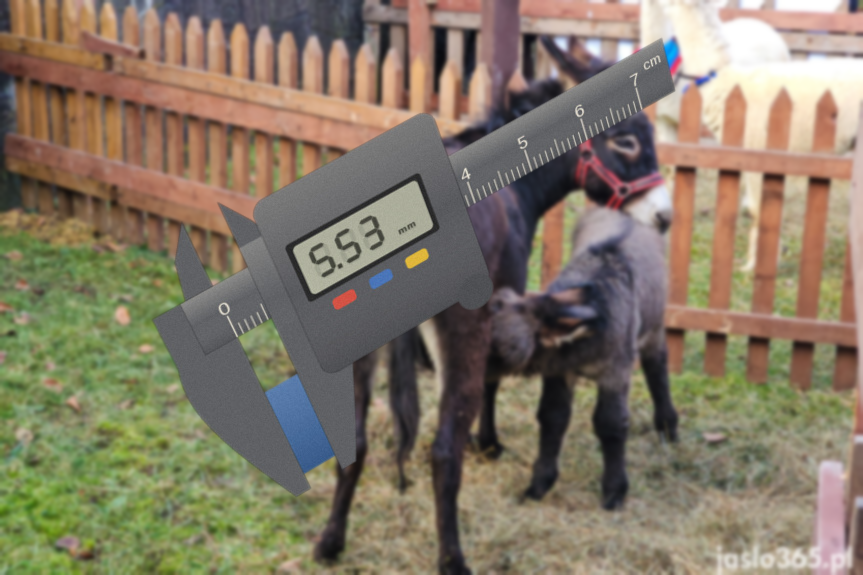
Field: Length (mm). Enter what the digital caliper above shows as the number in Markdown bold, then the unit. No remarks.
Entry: **5.53** mm
